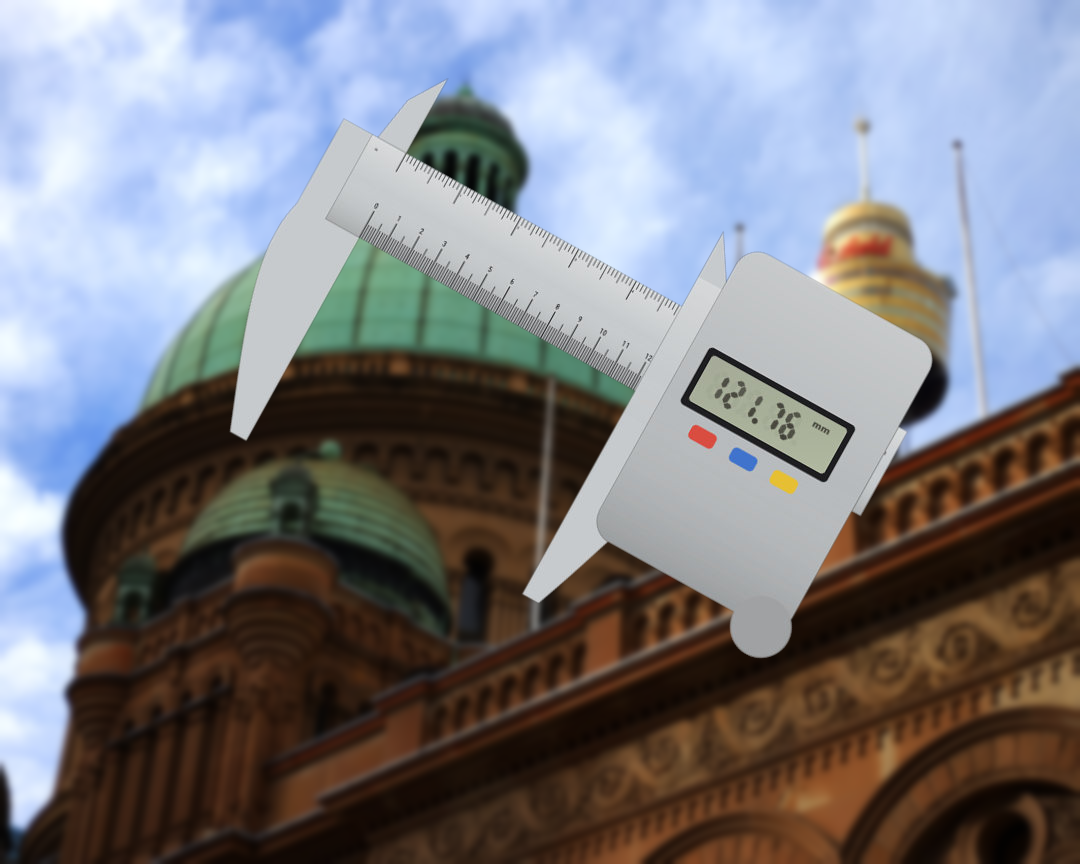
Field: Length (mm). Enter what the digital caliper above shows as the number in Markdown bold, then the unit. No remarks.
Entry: **121.76** mm
